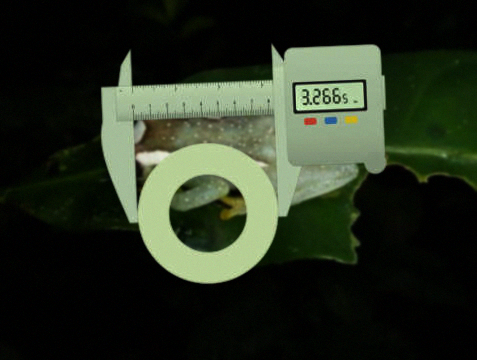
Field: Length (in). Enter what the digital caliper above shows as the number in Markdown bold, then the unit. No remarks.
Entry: **3.2665** in
